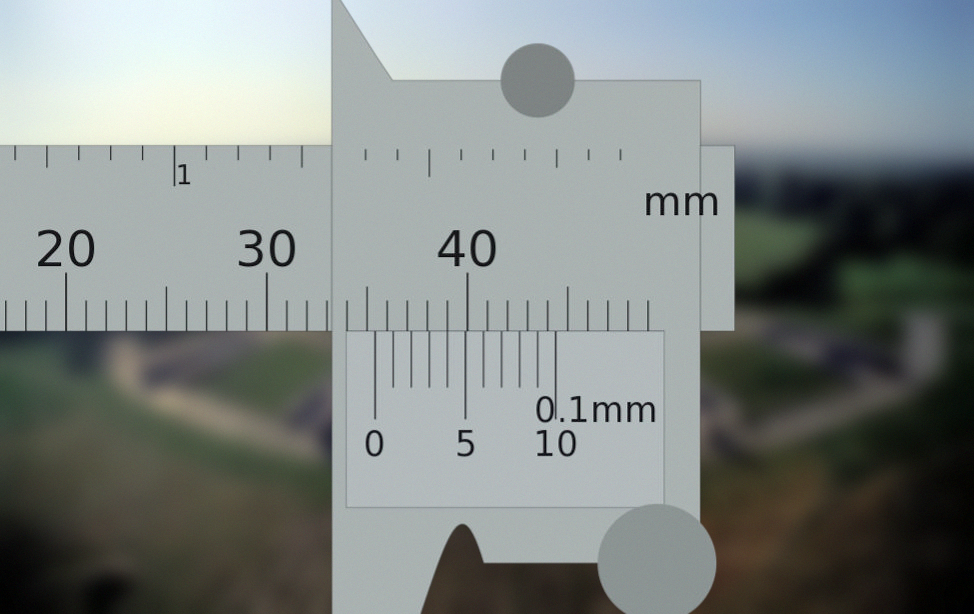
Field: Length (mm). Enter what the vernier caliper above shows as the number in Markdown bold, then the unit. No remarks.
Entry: **35.4** mm
